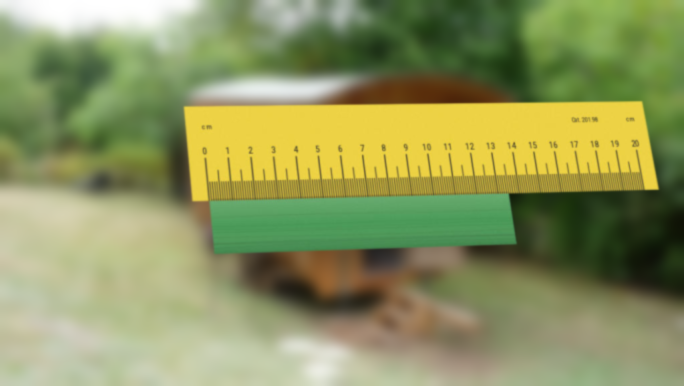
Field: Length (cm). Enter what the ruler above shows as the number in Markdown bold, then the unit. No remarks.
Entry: **13.5** cm
